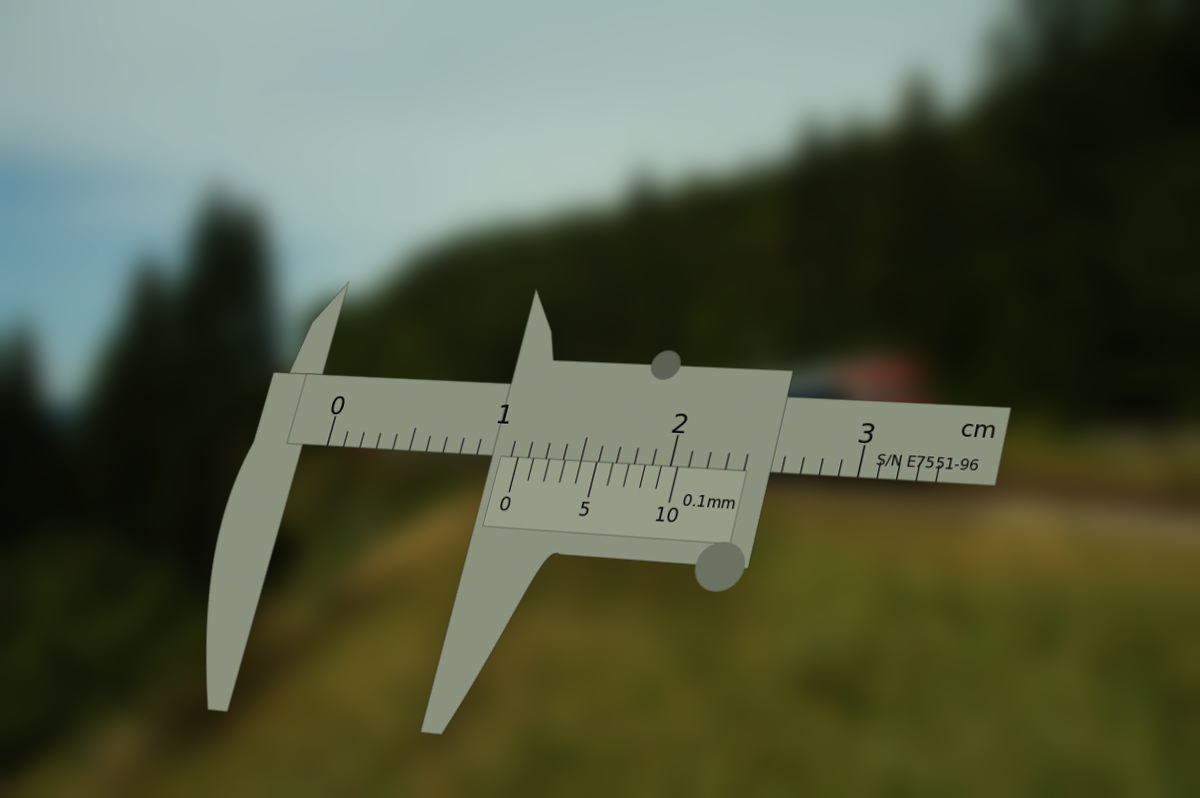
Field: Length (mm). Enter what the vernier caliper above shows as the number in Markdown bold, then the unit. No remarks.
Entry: **11.4** mm
